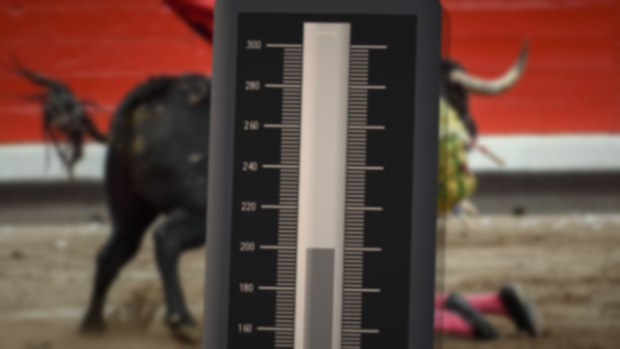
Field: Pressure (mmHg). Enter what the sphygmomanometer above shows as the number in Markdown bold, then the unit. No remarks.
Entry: **200** mmHg
